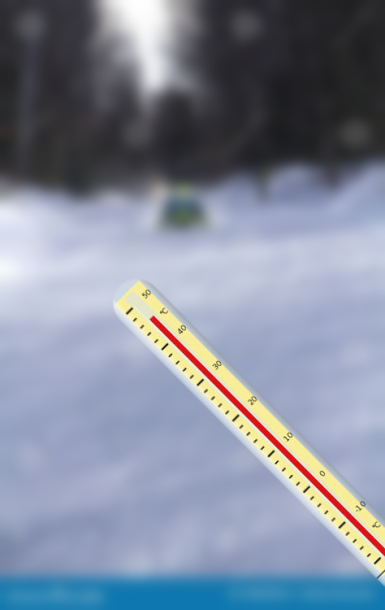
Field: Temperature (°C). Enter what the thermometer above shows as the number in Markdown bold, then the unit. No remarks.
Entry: **46** °C
